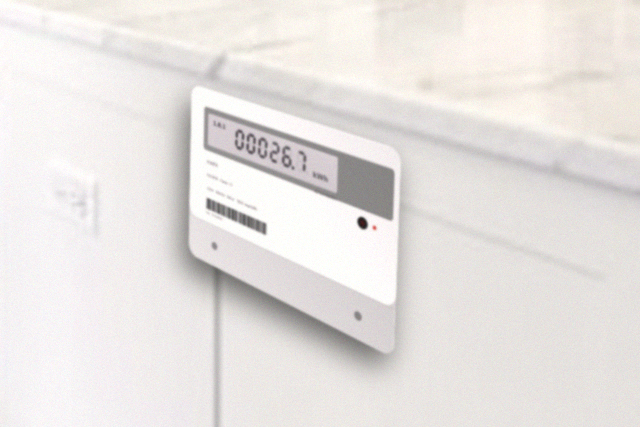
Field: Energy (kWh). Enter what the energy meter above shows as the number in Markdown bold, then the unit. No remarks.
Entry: **26.7** kWh
